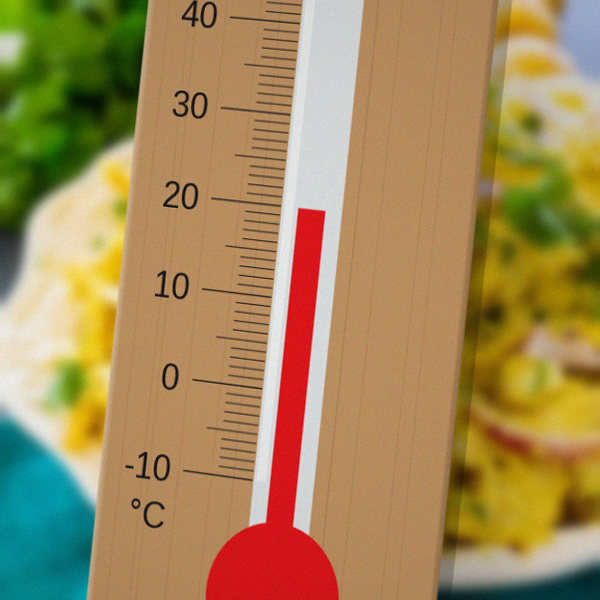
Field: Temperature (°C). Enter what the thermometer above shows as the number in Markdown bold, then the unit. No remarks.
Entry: **20** °C
